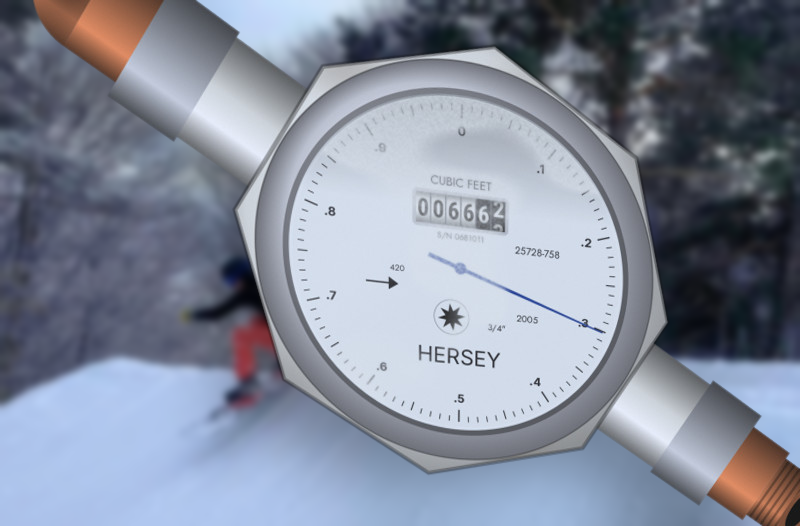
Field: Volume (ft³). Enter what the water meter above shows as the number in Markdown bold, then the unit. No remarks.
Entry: **6662.30** ft³
